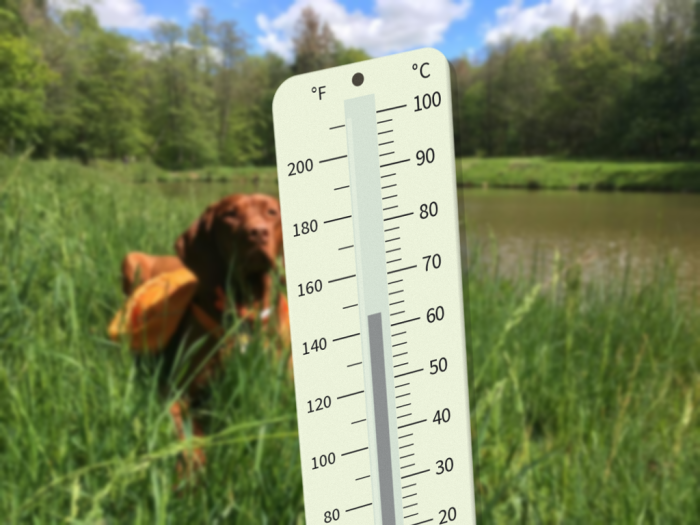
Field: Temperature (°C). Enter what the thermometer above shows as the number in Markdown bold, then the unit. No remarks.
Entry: **63** °C
